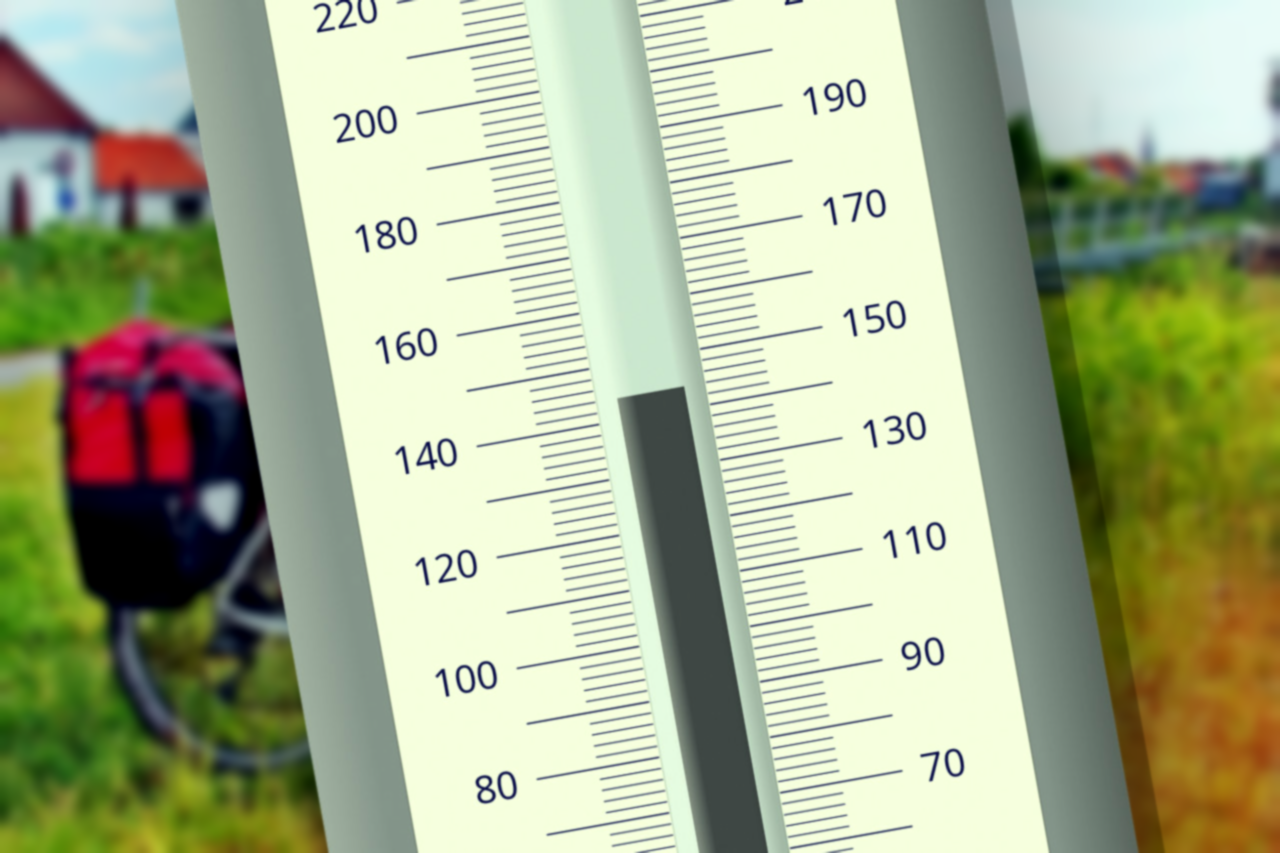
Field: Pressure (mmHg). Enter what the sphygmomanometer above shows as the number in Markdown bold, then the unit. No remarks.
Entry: **144** mmHg
